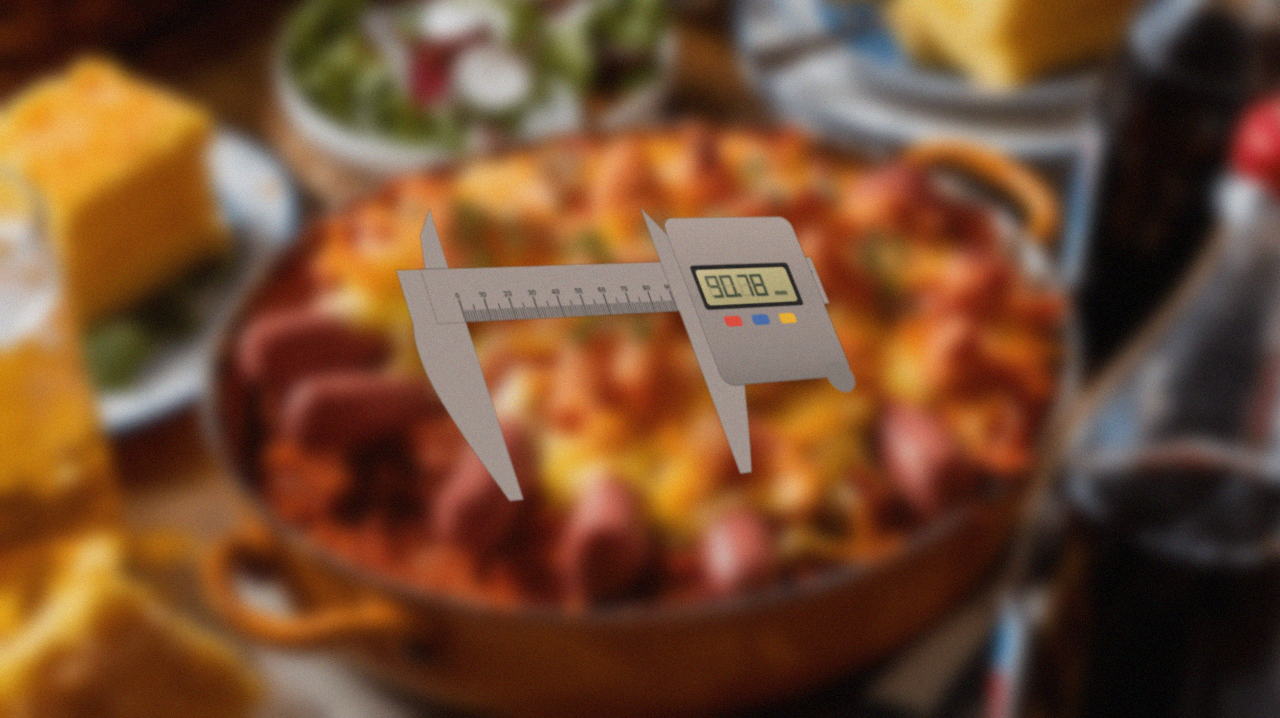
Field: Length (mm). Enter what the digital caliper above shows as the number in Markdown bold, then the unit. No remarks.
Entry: **90.78** mm
